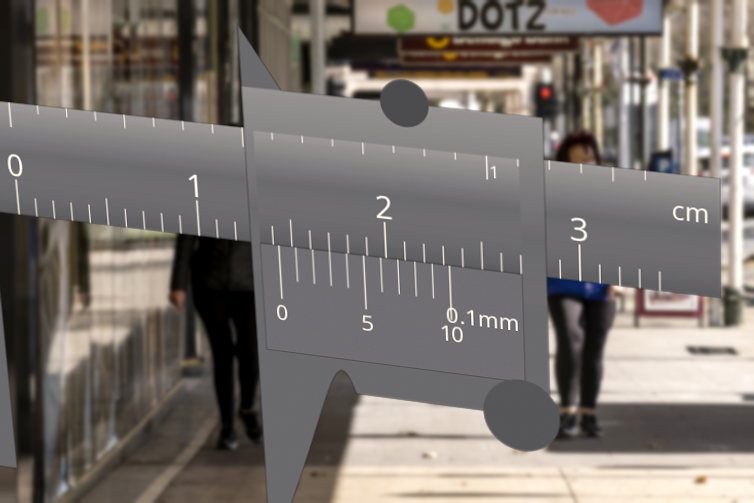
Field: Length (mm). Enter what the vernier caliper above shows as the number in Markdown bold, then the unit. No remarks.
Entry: **14.3** mm
